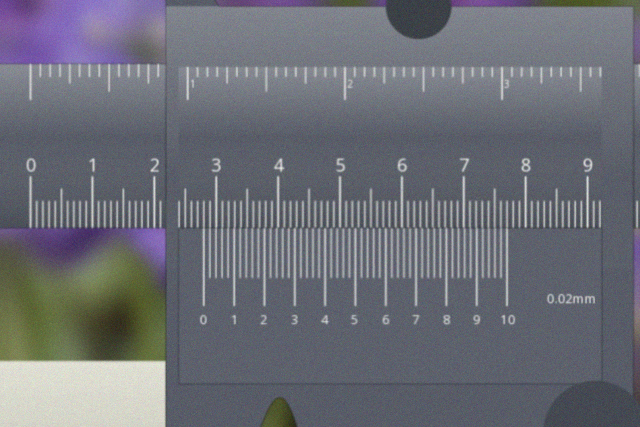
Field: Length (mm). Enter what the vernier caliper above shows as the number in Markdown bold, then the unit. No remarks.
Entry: **28.0** mm
